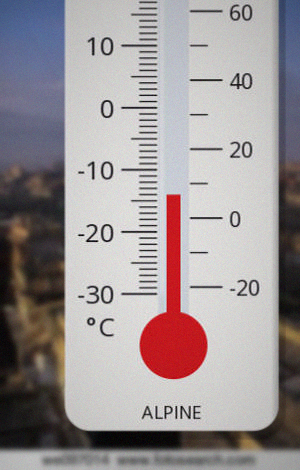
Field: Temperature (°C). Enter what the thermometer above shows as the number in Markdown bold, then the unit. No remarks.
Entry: **-14** °C
